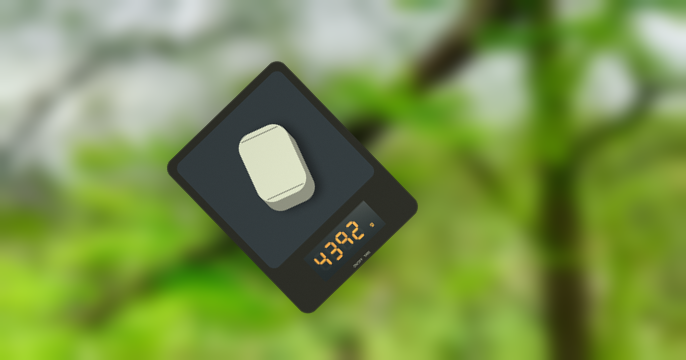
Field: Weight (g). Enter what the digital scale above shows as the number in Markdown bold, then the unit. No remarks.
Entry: **4392** g
